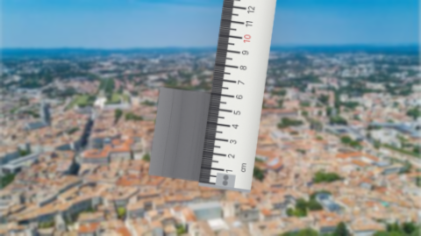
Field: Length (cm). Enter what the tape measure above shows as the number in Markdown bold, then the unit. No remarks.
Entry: **6** cm
